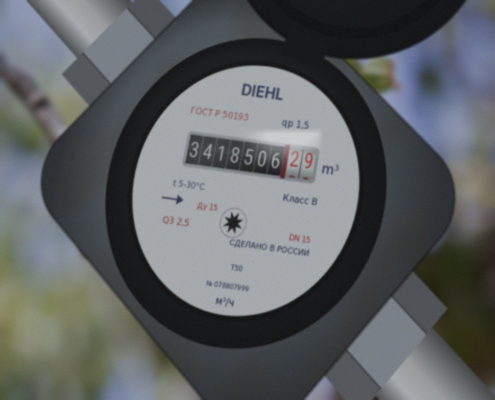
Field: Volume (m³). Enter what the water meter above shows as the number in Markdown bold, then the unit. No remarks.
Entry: **3418506.29** m³
